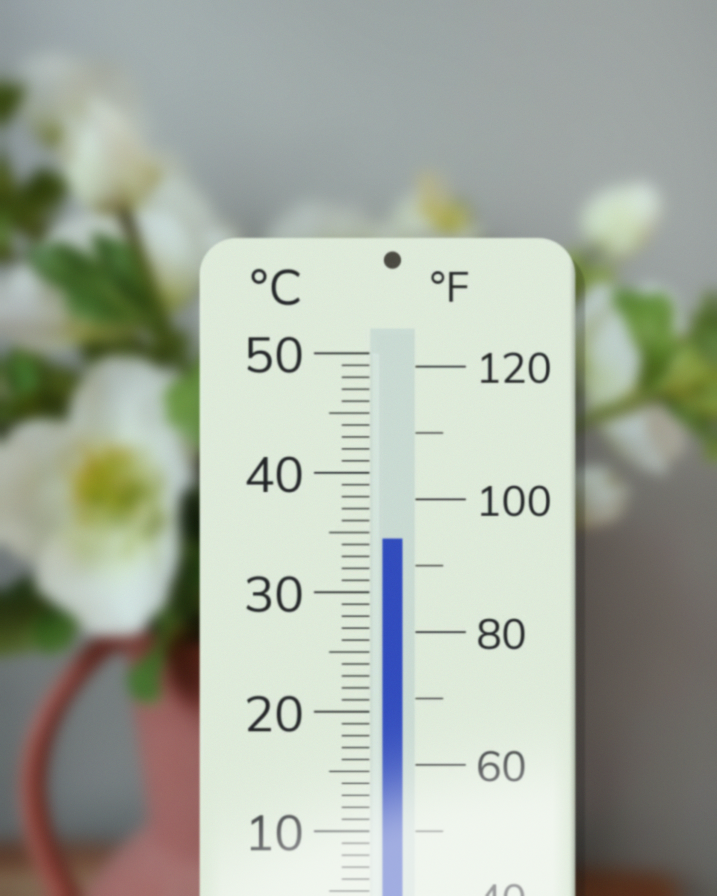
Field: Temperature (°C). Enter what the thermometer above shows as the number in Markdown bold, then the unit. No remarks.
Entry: **34.5** °C
